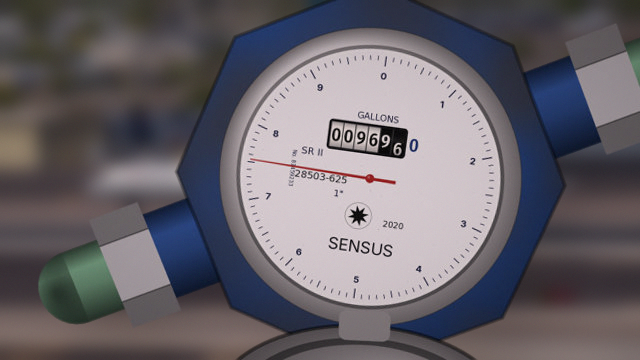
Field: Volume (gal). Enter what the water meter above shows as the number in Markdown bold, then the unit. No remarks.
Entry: **96957.5** gal
